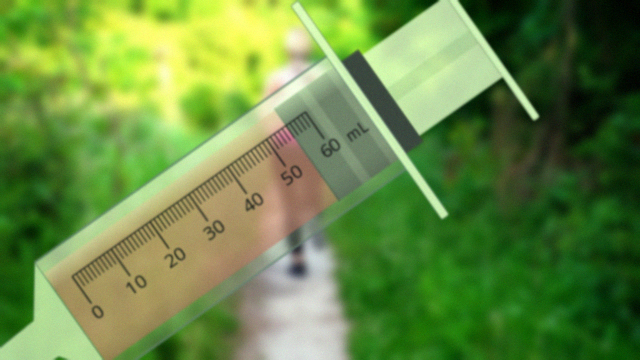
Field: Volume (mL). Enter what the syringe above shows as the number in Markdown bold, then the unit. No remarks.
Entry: **55** mL
